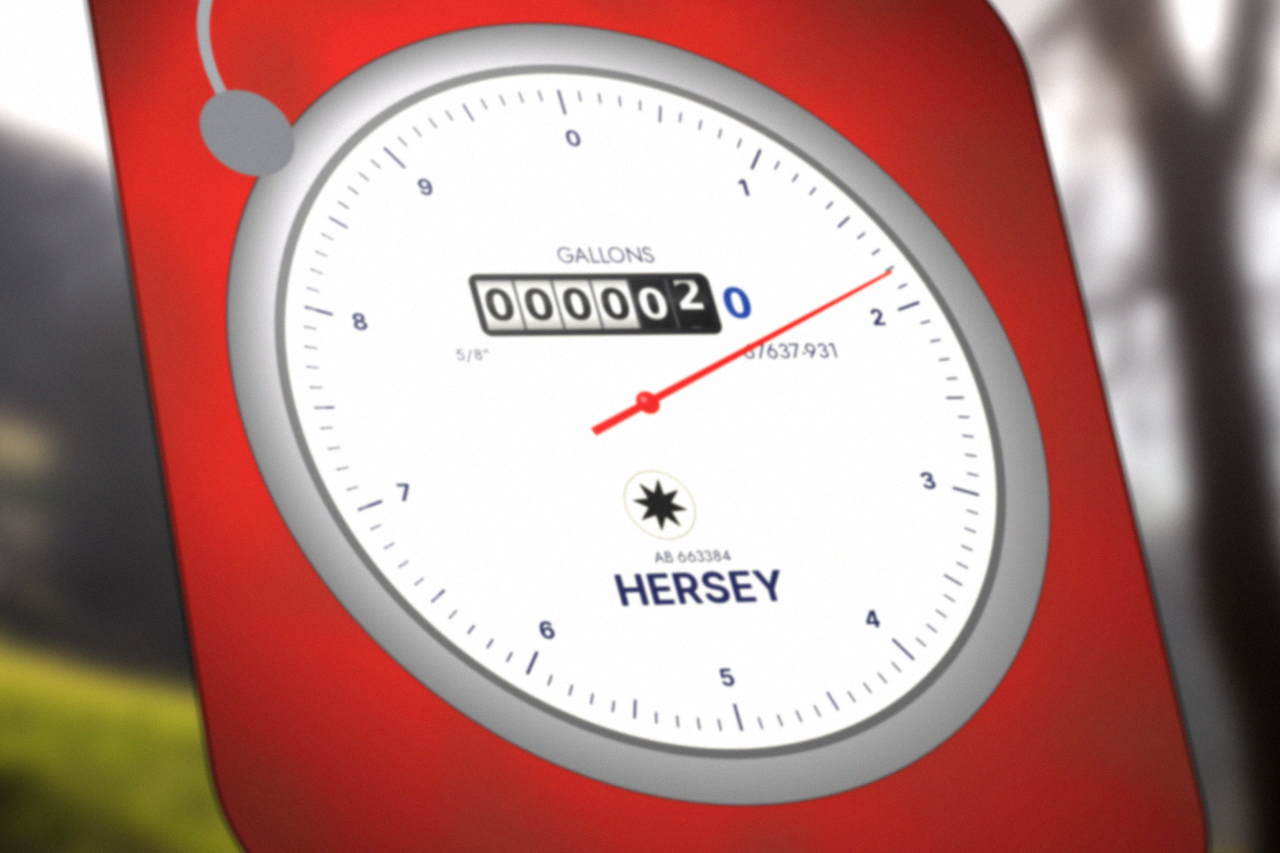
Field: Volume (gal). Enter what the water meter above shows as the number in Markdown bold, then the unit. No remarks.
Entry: **21.8** gal
